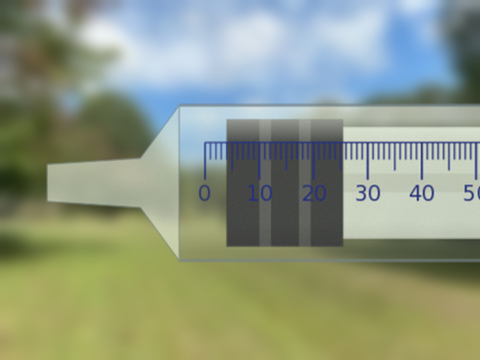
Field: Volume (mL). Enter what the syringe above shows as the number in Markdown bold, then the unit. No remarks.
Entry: **4** mL
